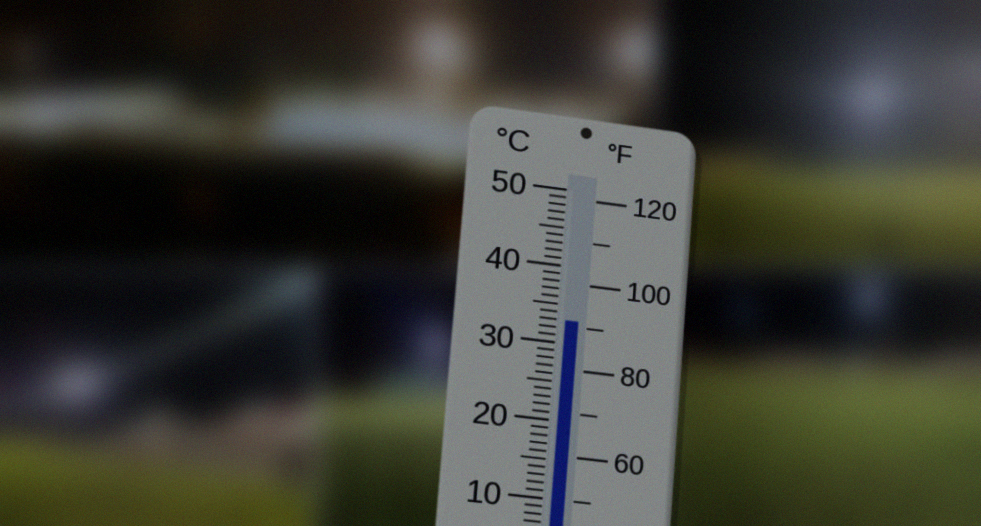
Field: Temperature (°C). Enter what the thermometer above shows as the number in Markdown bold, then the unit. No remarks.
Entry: **33** °C
